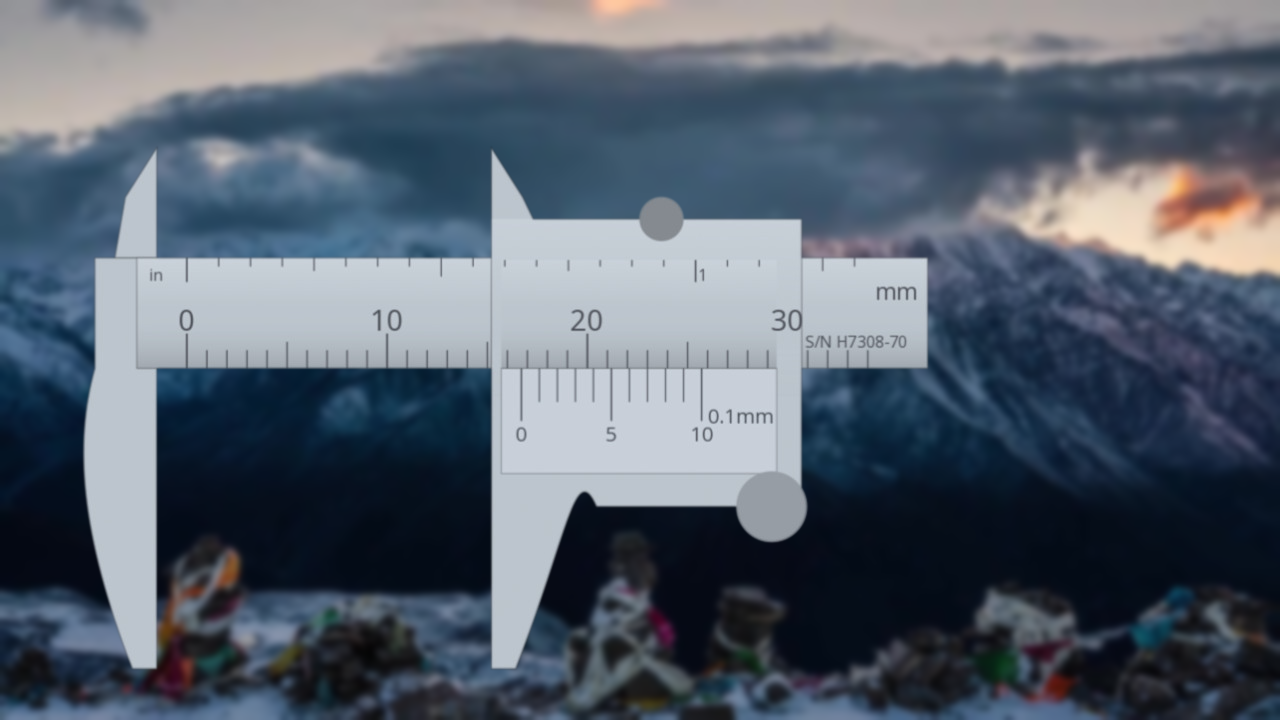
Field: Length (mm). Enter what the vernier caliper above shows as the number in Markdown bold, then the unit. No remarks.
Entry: **16.7** mm
